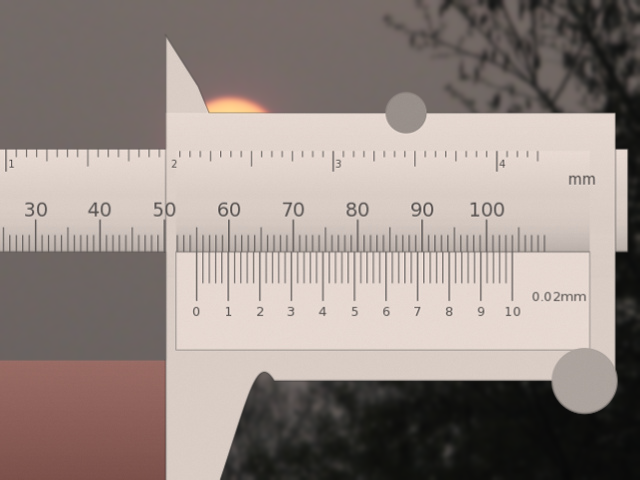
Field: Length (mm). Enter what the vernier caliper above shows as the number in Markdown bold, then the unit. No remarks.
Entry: **55.0** mm
